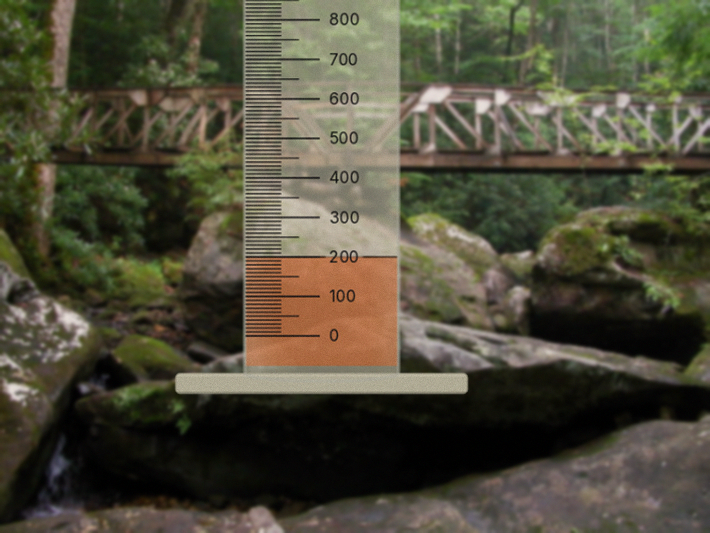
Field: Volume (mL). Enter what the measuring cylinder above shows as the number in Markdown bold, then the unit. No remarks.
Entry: **200** mL
